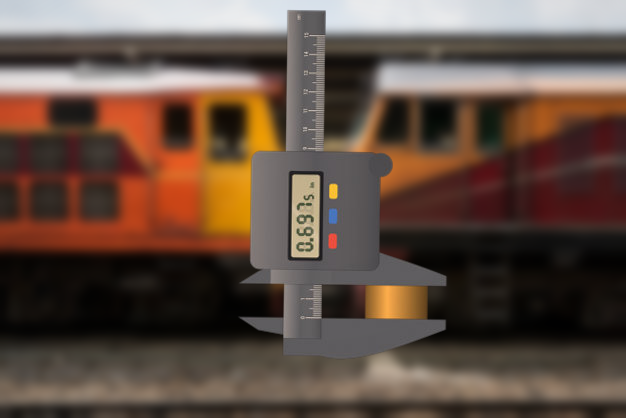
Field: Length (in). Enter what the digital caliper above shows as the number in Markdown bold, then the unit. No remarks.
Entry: **0.6975** in
